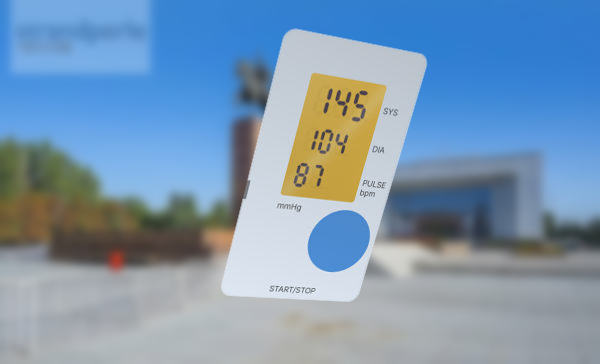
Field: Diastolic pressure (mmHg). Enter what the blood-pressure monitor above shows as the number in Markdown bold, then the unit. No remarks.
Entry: **104** mmHg
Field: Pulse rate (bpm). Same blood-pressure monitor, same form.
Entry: **87** bpm
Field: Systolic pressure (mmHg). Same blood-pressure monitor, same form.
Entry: **145** mmHg
